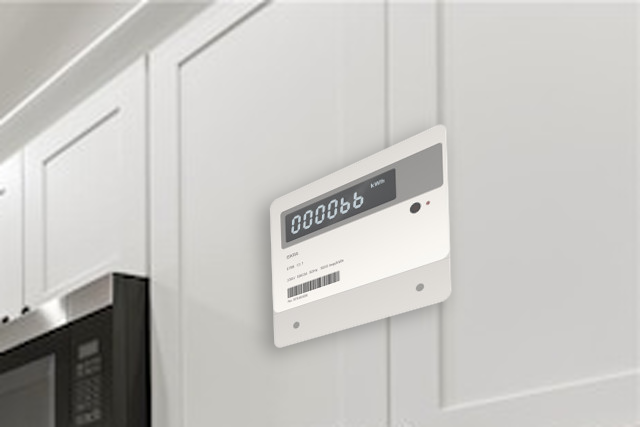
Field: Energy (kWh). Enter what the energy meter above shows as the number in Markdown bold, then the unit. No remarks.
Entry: **66** kWh
